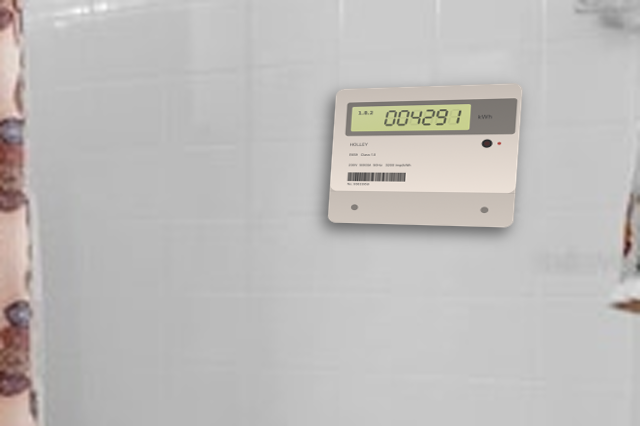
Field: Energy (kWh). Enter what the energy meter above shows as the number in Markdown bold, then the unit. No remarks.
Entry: **4291** kWh
